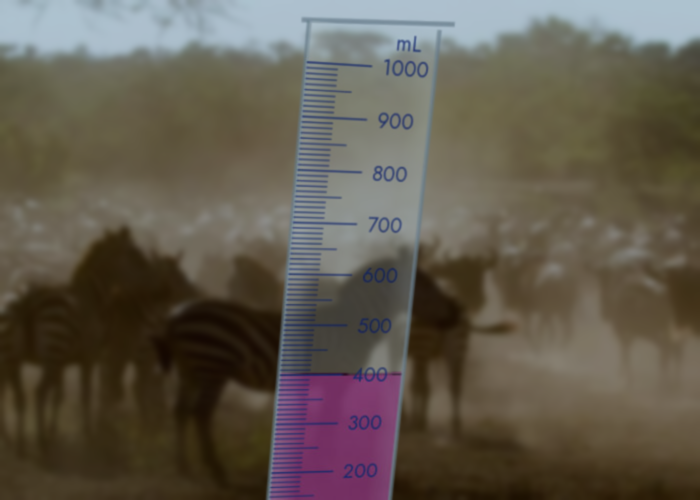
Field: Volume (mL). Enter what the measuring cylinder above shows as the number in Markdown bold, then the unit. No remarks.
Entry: **400** mL
